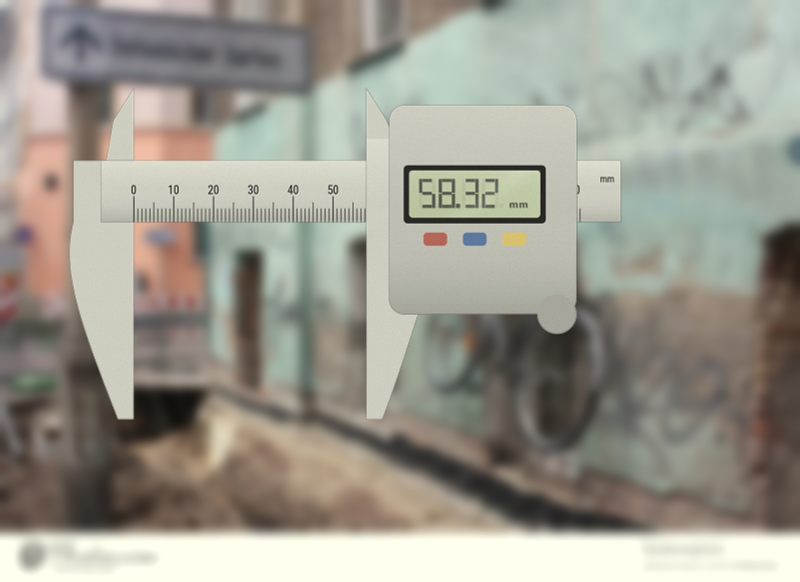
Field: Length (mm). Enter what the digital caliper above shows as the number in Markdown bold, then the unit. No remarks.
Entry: **58.32** mm
